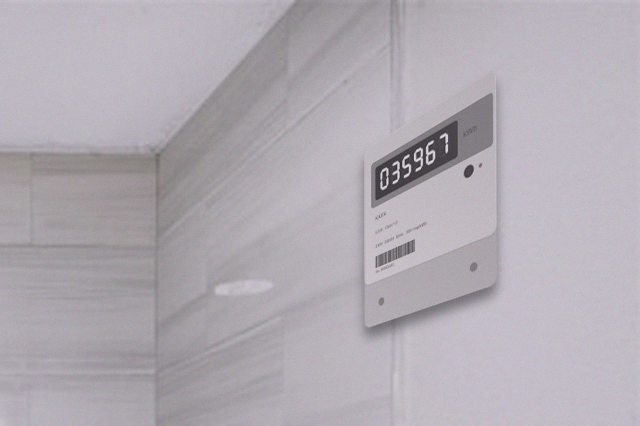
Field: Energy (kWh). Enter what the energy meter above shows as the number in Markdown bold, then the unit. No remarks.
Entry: **35967** kWh
